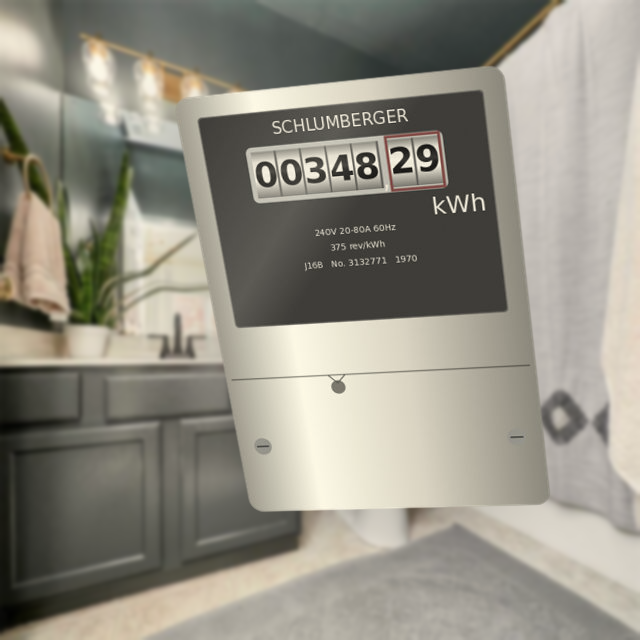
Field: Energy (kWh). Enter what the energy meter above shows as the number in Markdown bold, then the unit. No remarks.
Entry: **348.29** kWh
